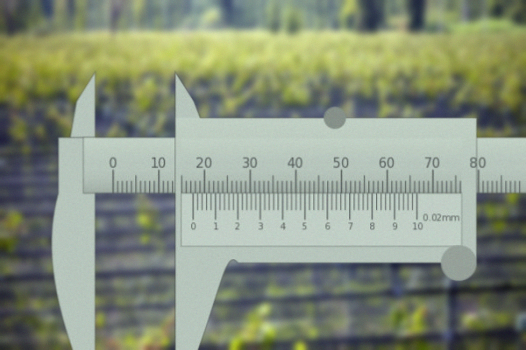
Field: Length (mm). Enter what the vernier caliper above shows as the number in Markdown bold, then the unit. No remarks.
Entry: **17.5** mm
